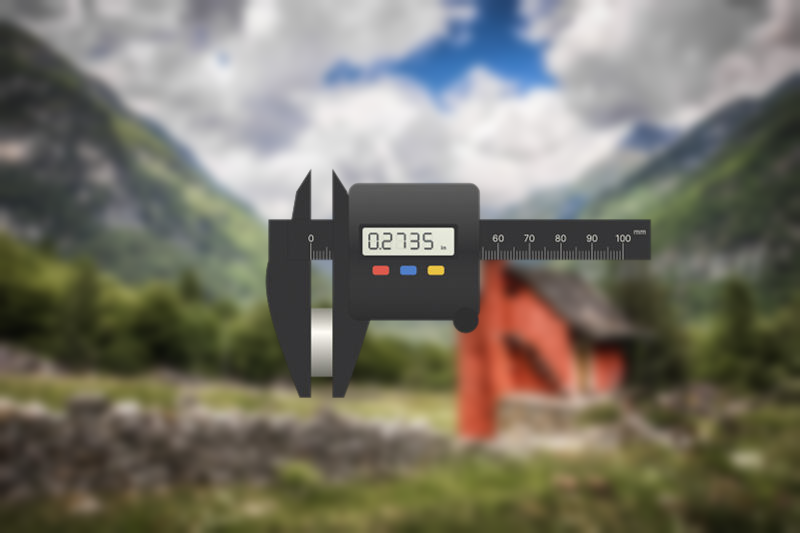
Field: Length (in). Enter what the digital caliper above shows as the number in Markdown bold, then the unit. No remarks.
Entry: **0.2735** in
